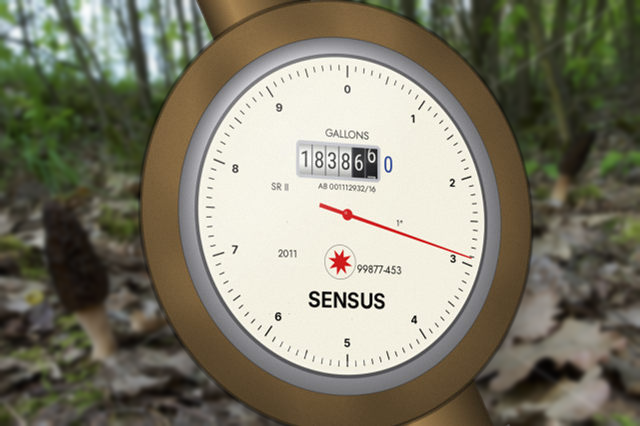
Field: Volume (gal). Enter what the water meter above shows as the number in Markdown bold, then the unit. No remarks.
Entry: **1838662.9** gal
